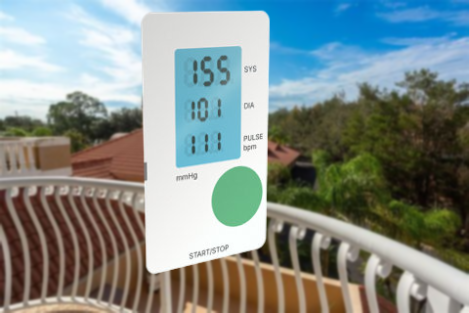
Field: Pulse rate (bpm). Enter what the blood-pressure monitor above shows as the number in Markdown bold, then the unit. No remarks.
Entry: **111** bpm
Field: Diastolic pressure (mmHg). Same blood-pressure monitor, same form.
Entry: **101** mmHg
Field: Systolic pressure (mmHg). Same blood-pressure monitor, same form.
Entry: **155** mmHg
